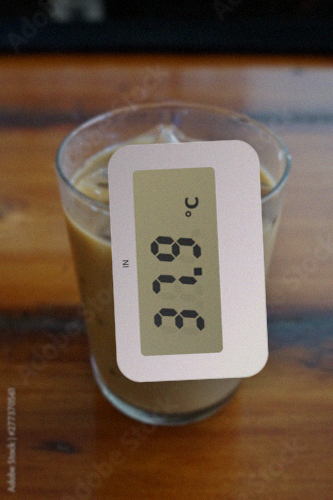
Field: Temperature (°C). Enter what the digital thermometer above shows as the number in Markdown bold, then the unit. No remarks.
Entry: **37.9** °C
